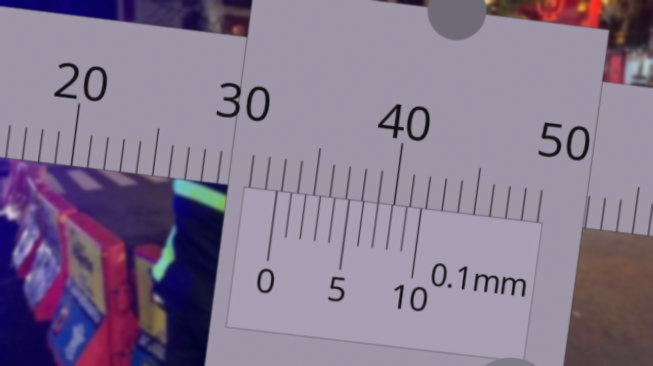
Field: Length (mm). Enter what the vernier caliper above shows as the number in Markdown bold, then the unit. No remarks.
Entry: **32.7** mm
